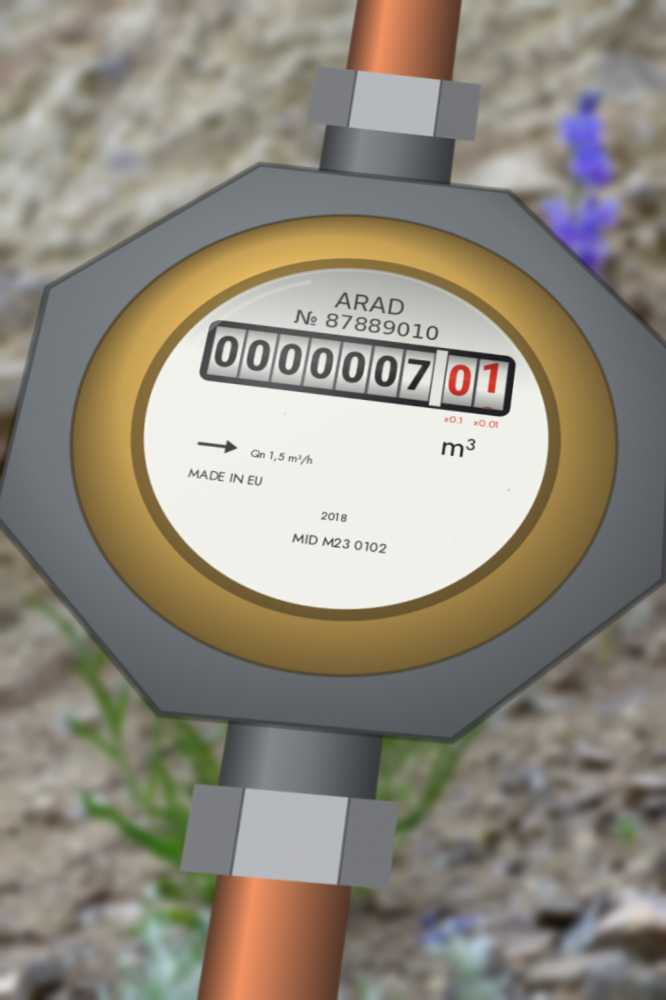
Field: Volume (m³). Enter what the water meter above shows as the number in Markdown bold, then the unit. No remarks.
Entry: **7.01** m³
